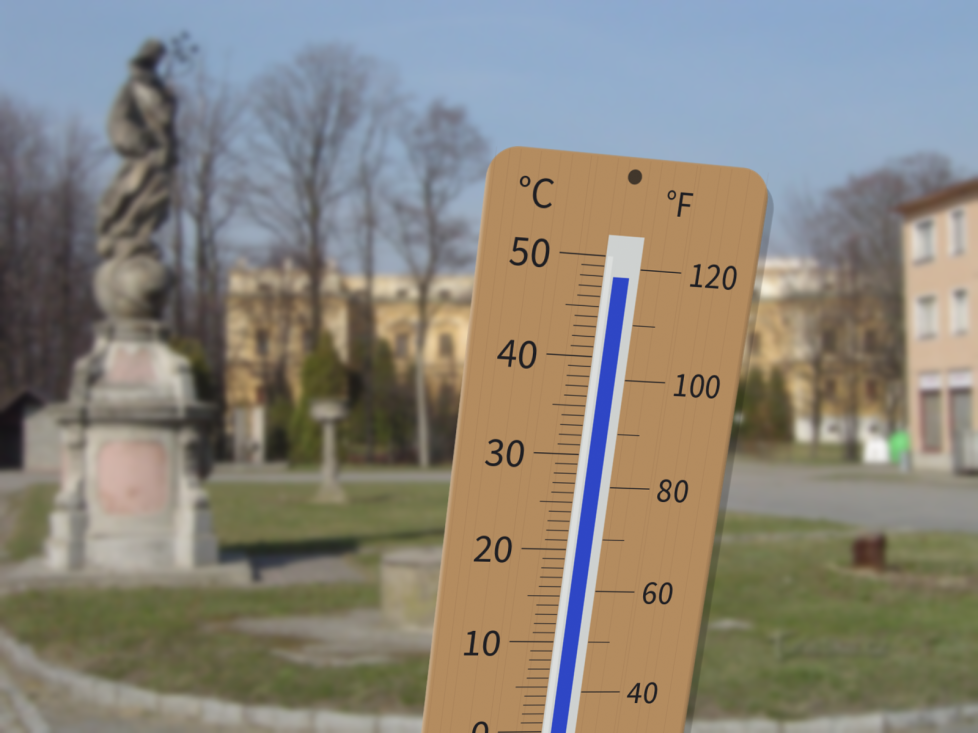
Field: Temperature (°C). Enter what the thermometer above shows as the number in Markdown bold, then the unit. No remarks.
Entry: **48** °C
